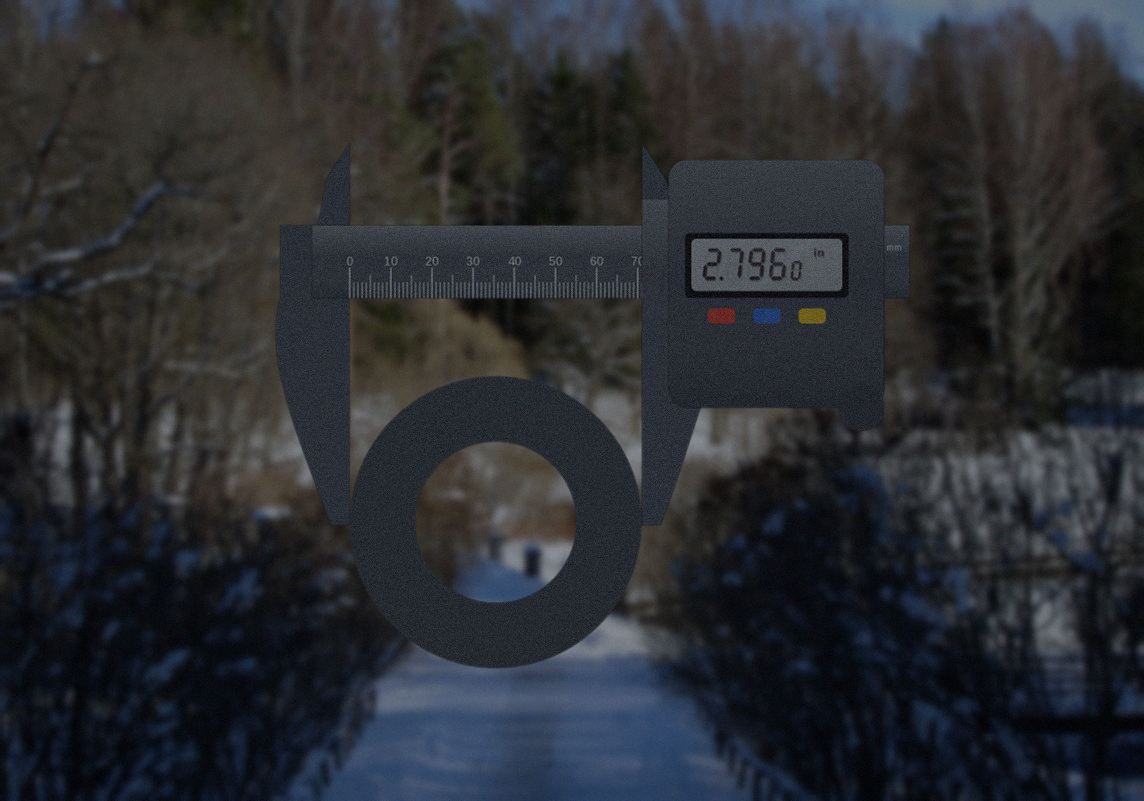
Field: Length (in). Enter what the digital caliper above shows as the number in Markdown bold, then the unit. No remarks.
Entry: **2.7960** in
